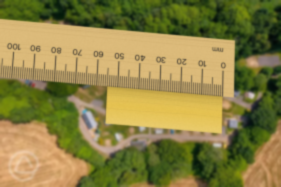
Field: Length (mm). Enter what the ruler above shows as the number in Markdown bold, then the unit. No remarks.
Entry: **55** mm
